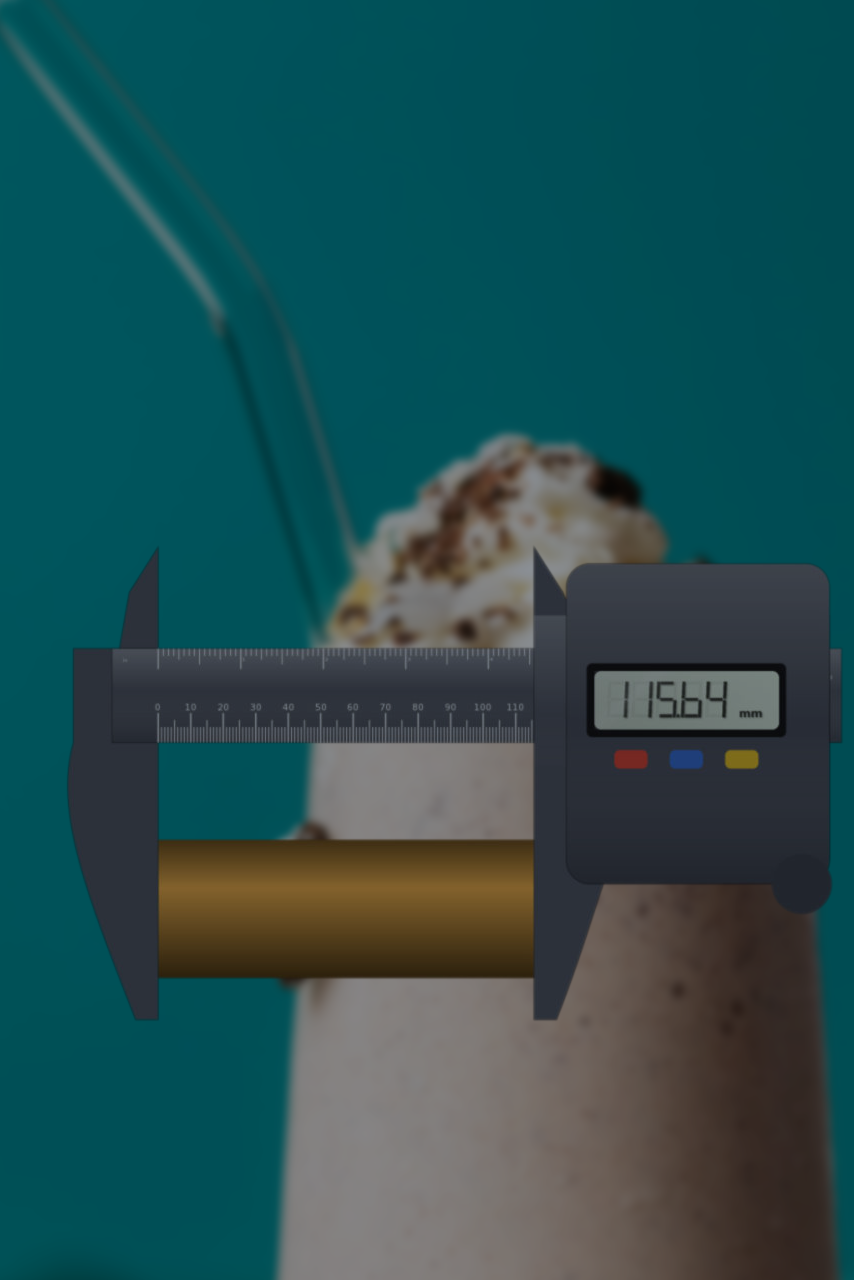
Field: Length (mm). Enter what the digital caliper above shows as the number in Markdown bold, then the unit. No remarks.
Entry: **115.64** mm
